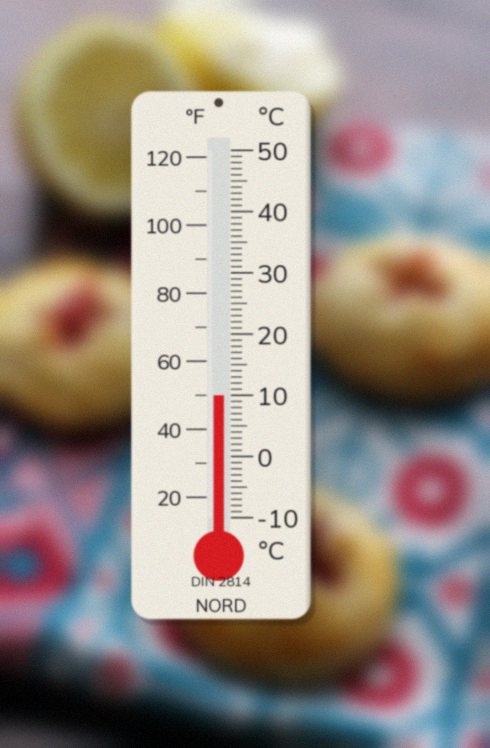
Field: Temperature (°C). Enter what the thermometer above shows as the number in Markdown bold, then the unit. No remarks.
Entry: **10** °C
